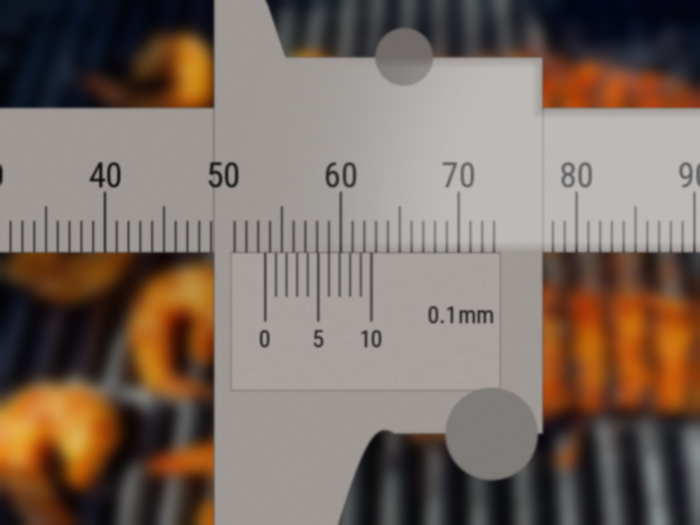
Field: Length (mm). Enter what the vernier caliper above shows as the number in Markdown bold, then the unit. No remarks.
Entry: **53.6** mm
